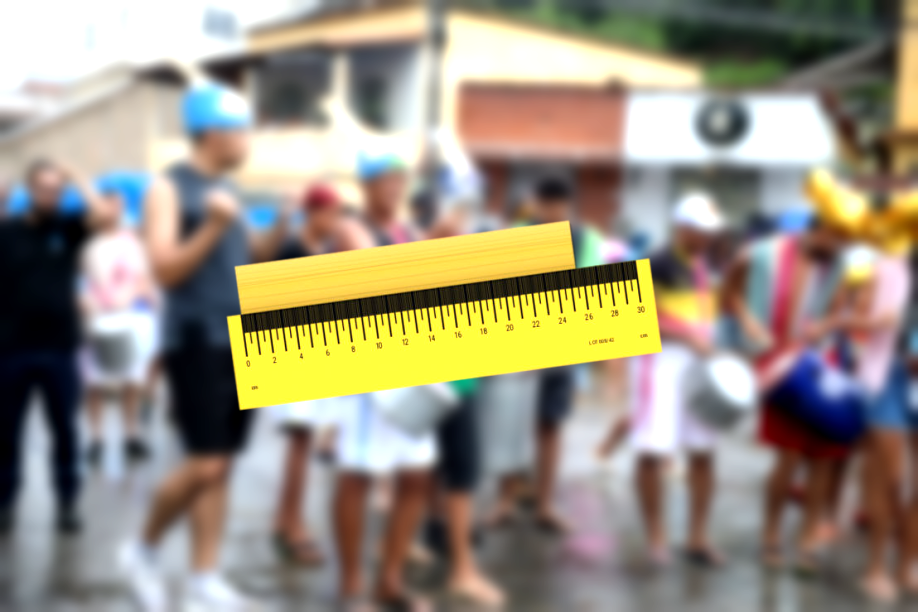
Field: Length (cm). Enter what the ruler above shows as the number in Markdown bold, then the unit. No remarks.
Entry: **25.5** cm
